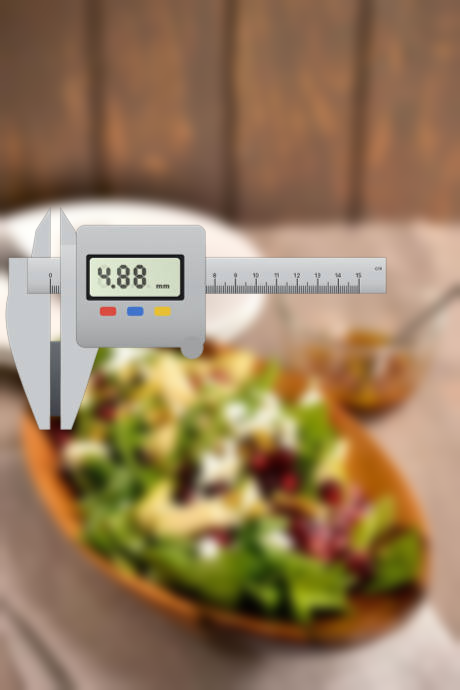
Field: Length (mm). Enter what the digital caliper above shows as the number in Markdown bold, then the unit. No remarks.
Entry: **4.88** mm
